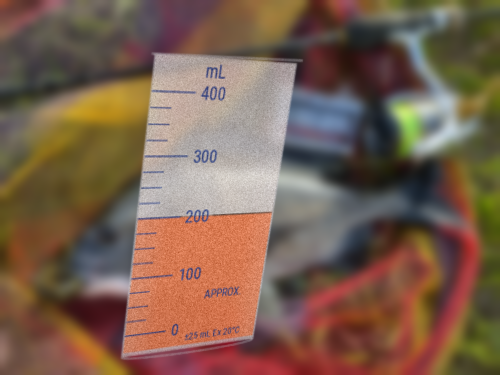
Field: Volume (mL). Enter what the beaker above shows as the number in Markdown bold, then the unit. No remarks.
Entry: **200** mL
